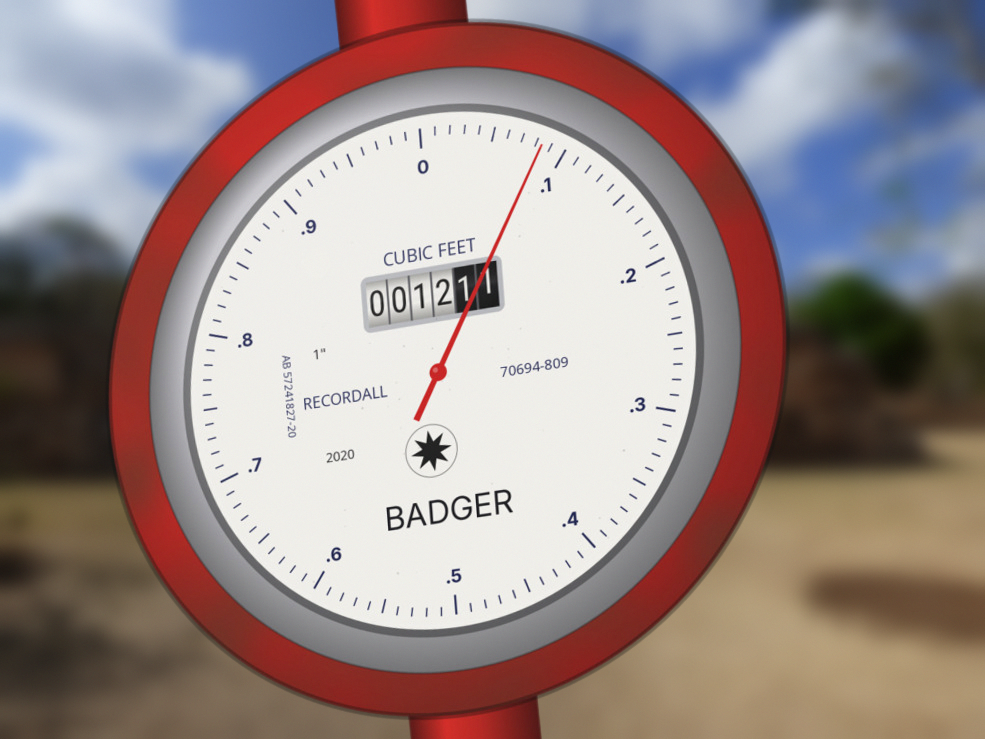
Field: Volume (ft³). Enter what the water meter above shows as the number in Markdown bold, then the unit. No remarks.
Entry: **1211.08** ft³
